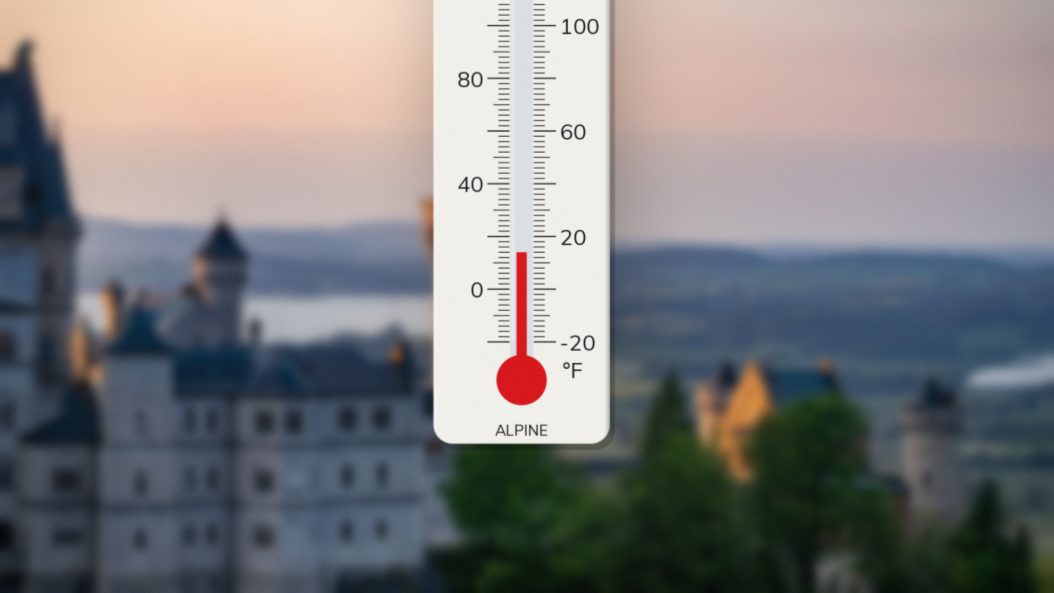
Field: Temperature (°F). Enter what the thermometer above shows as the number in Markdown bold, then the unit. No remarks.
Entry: **14** °F
